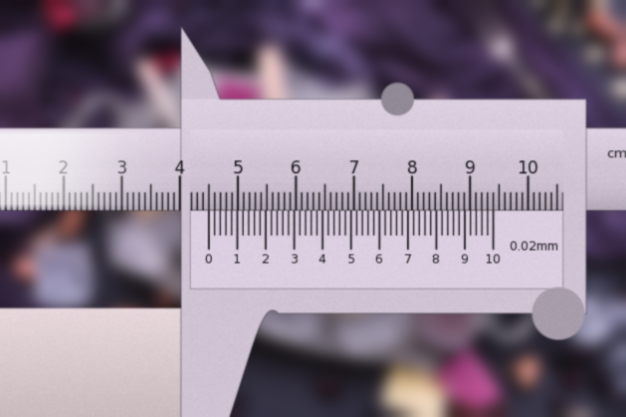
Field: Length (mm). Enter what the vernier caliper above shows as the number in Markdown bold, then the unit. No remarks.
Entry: **45.0** mm
